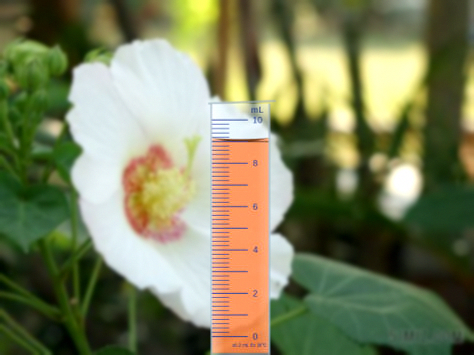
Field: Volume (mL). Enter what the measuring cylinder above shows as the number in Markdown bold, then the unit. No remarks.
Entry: **9** mL
